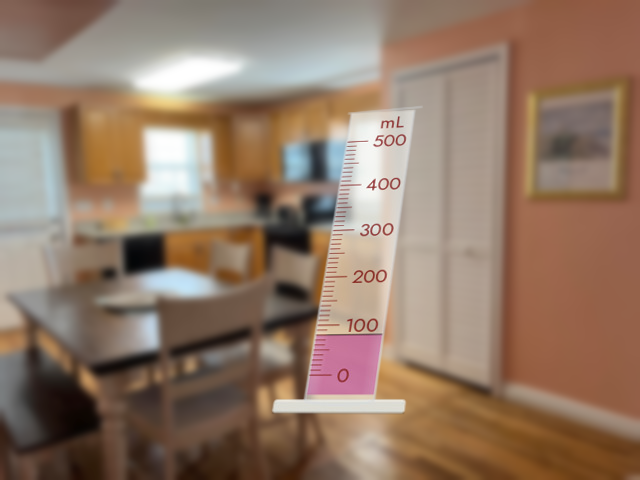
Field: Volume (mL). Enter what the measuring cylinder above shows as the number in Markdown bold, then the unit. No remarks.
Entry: **80** mL
